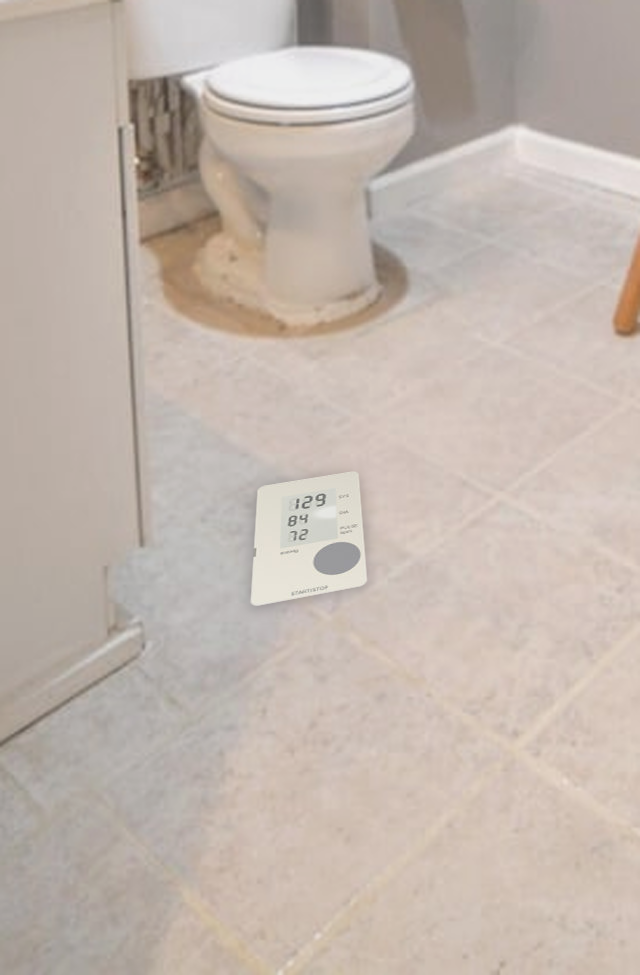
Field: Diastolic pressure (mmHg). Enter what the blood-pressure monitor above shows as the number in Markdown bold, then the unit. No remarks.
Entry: **84** mmHg
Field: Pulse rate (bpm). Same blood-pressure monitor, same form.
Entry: **72** bpm
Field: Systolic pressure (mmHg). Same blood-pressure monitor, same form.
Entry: **129** mmHg
